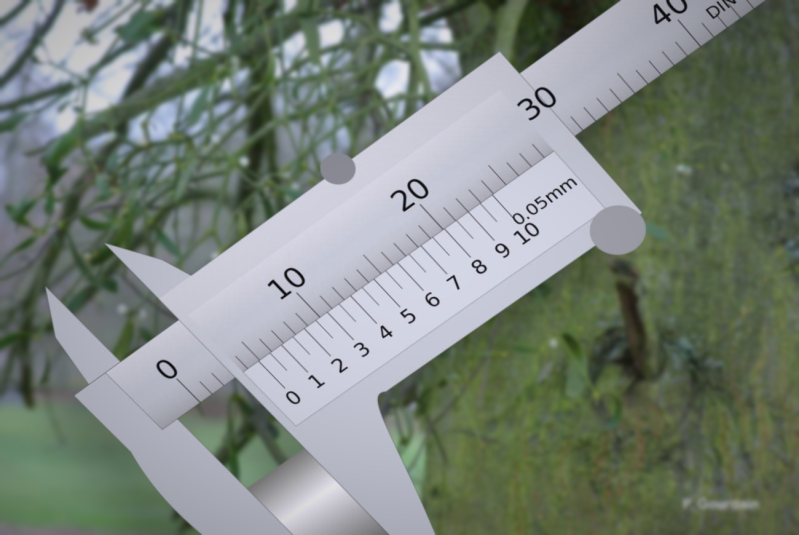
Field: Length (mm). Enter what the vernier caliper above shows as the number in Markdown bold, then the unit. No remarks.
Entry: **4.9** mm
